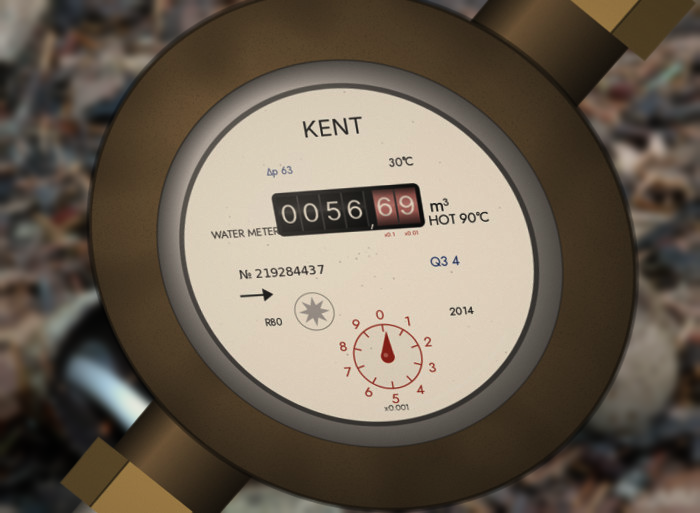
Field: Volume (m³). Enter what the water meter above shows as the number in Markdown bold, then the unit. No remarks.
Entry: **56.690** m³
